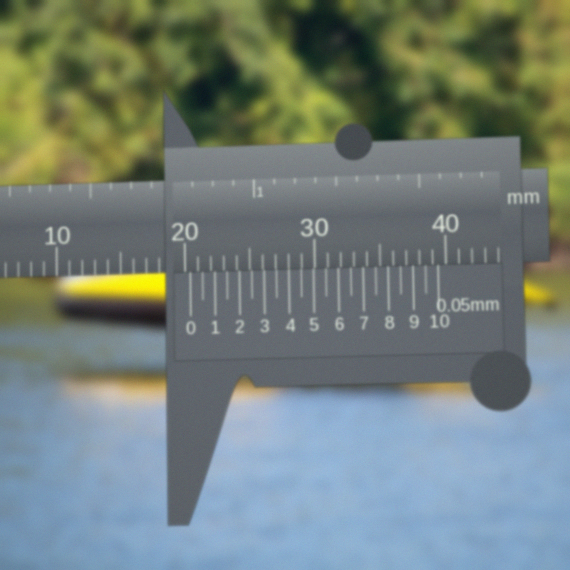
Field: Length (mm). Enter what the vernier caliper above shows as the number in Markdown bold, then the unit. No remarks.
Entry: **20.4** mm
